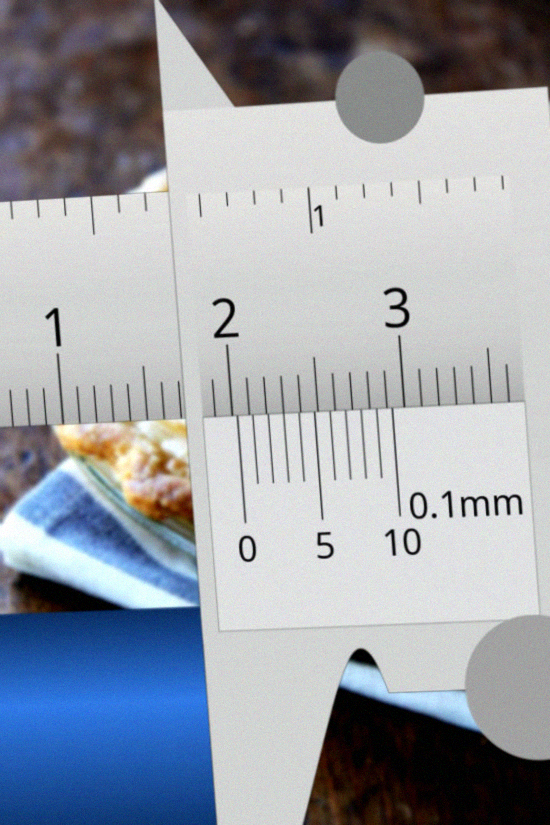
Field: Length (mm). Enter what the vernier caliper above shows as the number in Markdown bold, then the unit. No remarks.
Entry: **20.3** mm
